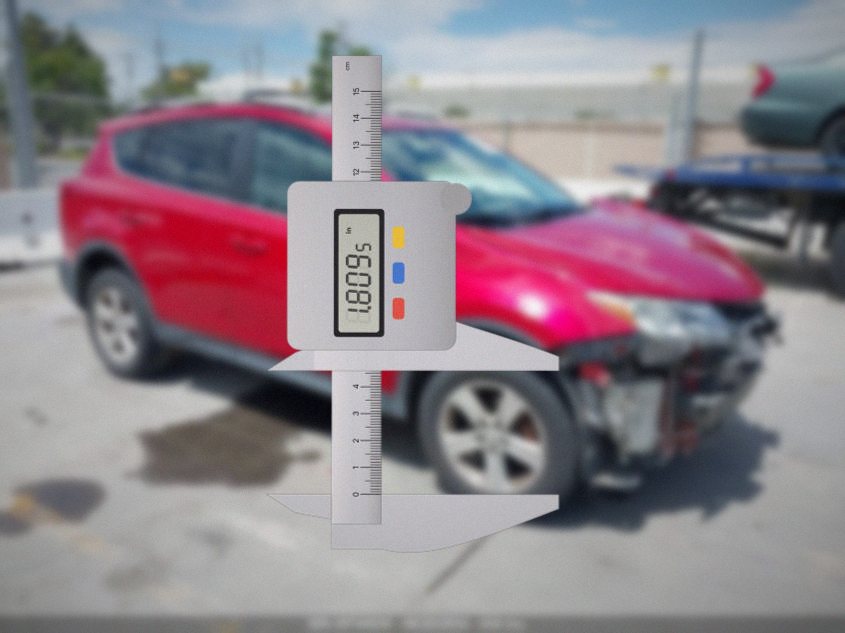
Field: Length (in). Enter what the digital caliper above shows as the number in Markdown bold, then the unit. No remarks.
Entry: **1.8095** in
